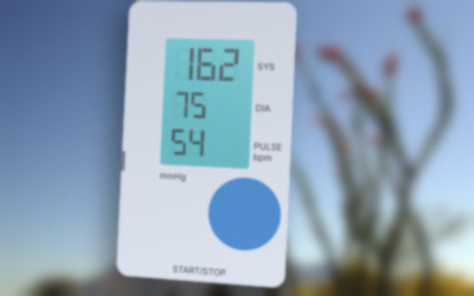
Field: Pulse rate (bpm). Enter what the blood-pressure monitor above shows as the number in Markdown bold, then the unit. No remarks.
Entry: **54** bpm
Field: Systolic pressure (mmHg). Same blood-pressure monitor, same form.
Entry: **162** mmHg
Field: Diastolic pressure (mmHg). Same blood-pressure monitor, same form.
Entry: **75** mmHg
